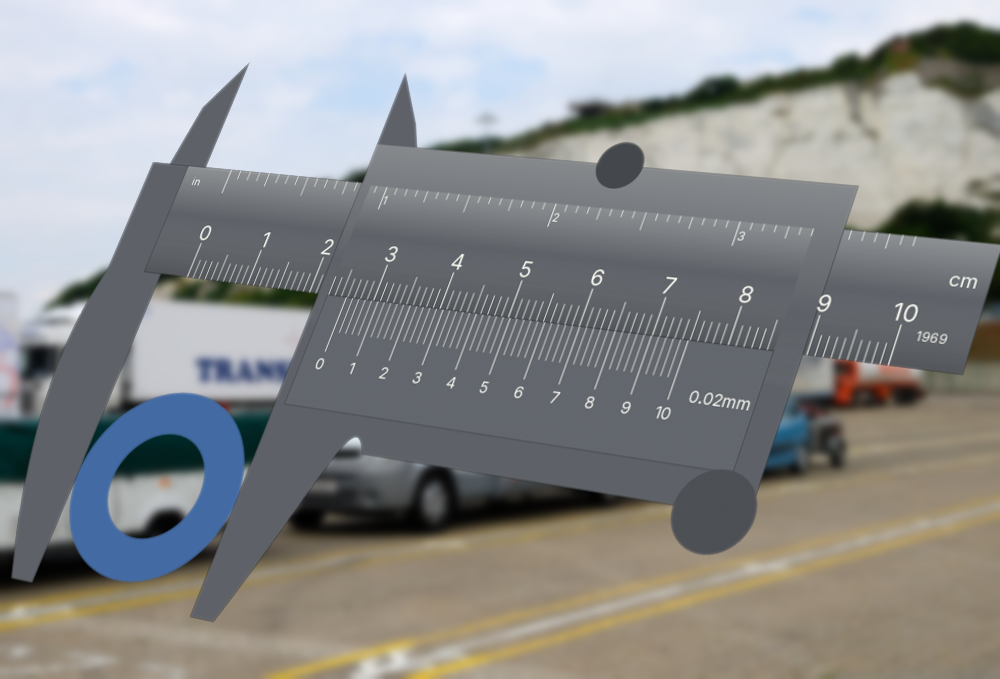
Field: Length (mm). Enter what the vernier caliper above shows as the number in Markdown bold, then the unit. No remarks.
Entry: **25.8** mm
